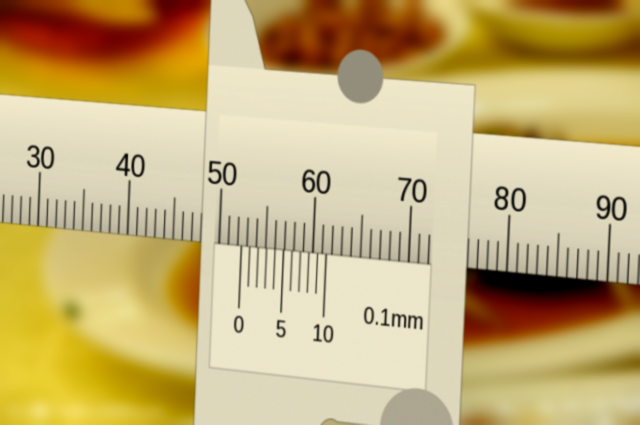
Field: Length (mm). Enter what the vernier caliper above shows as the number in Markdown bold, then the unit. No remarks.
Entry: **52.4** mm
